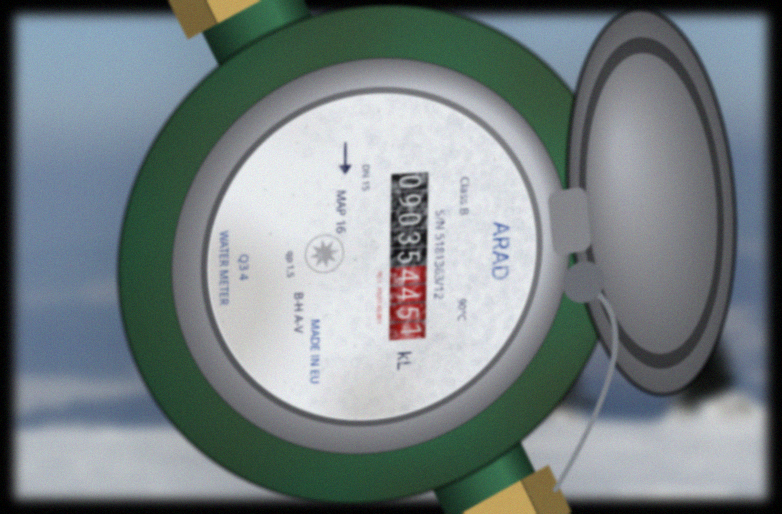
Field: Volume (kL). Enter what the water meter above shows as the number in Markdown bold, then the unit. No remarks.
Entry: **9035.4451** kL
